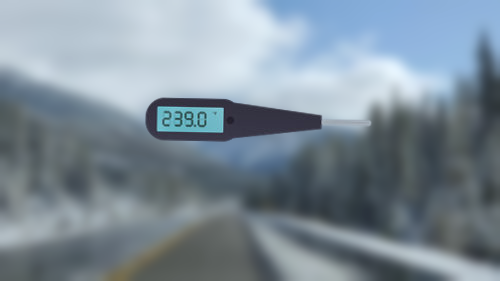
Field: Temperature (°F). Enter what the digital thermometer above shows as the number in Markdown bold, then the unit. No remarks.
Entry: **239.0** °F
